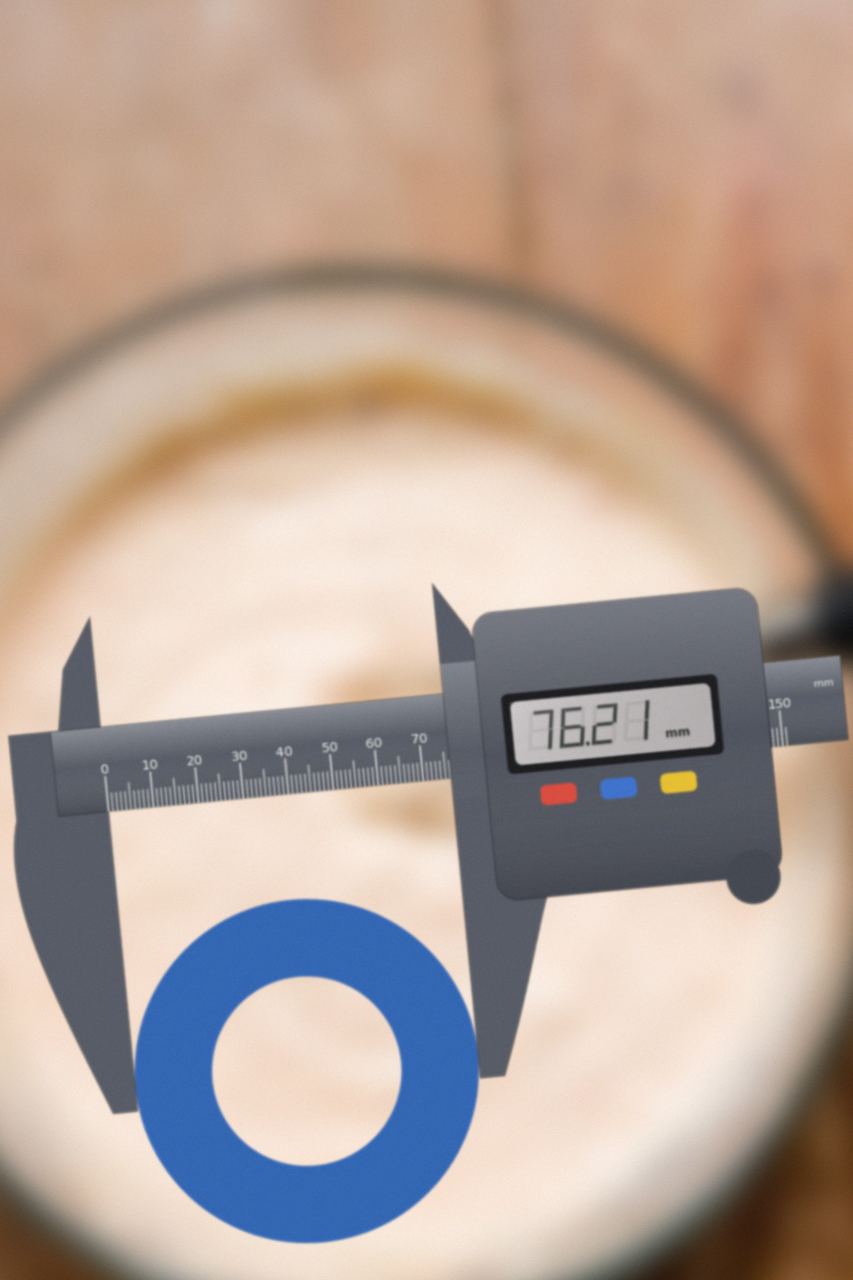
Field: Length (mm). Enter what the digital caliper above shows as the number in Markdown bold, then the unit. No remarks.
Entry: **76.21** mm
